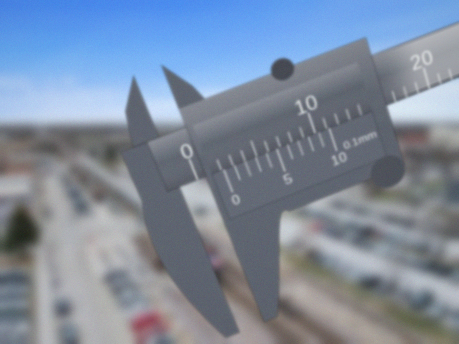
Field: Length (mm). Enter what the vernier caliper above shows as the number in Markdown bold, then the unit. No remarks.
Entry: **2.2** mm
